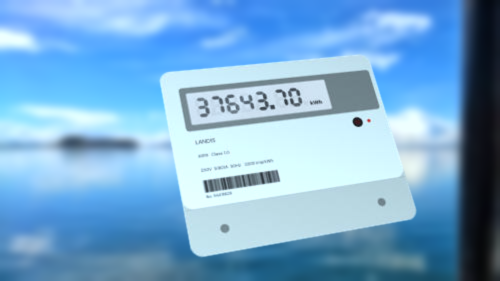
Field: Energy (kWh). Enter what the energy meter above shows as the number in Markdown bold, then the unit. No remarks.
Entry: **37643.70** kWh
